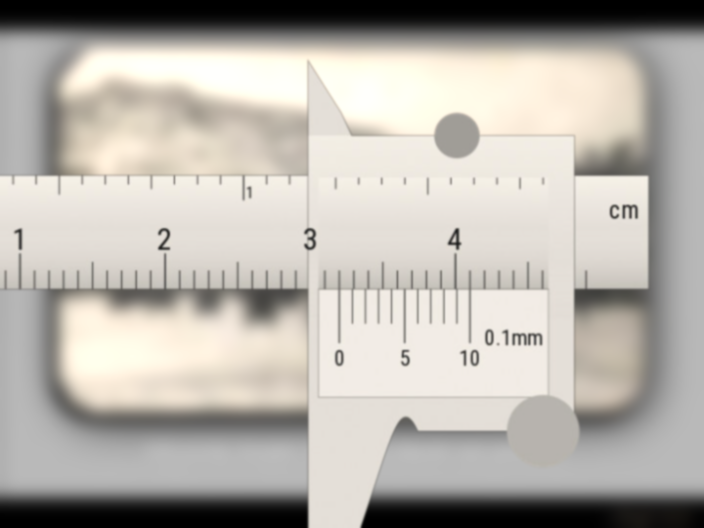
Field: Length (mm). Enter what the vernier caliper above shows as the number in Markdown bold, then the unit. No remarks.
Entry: **32.0** mm
